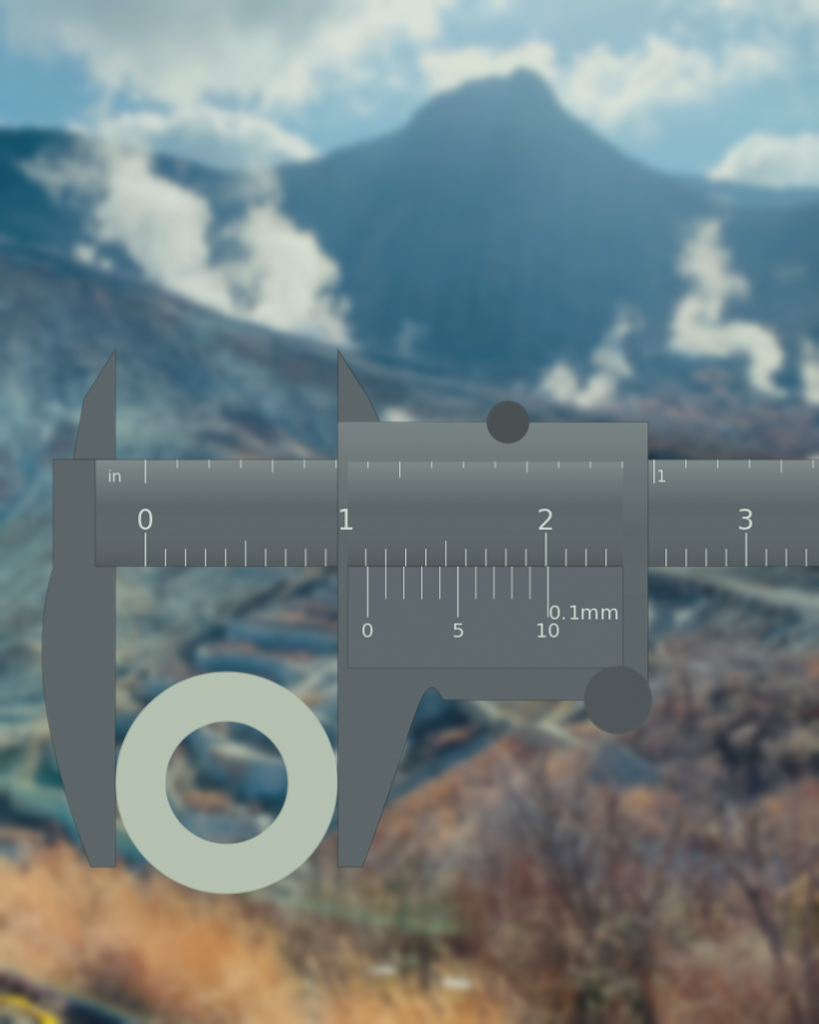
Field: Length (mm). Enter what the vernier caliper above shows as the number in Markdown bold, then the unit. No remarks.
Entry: **11.1** mm
